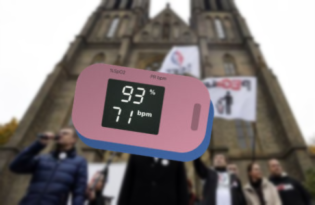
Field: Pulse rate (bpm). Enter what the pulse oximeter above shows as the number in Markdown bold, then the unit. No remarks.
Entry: **71** bpm
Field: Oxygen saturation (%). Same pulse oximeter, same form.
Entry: **93** %
